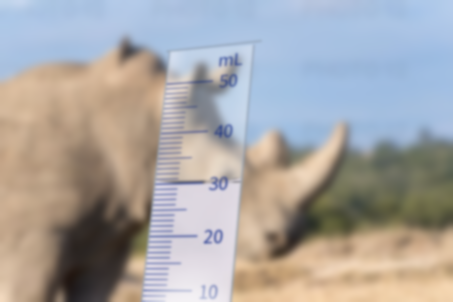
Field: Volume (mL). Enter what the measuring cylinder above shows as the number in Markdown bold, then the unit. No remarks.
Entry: **30** mL
